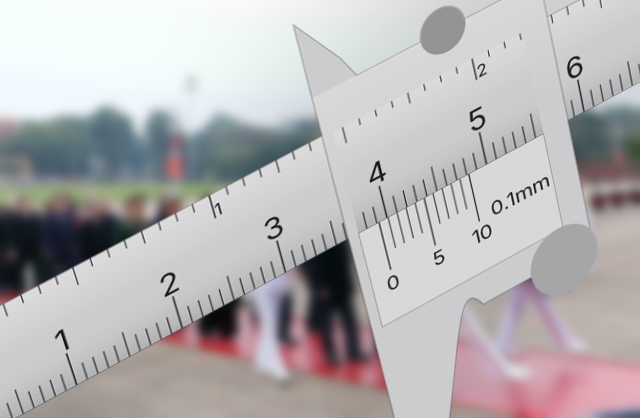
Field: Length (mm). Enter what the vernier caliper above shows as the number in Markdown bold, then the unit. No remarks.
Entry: **39.2** mm
